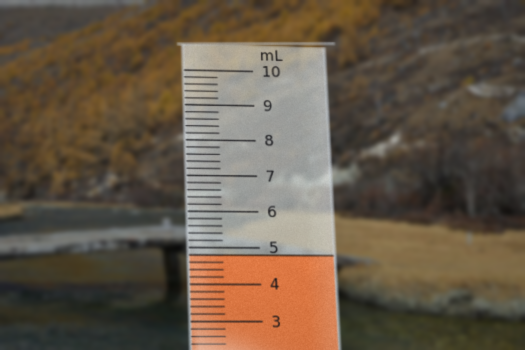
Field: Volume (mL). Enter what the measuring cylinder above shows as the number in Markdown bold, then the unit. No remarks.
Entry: **4.8** mL
